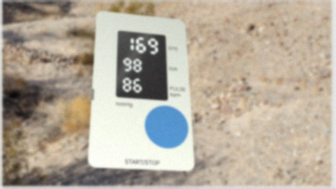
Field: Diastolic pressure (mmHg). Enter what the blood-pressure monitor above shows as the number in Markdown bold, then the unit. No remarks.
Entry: **98** mmHg
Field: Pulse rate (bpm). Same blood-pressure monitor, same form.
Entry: **86** bpm
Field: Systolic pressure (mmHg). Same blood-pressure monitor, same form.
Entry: **169** mmHg
